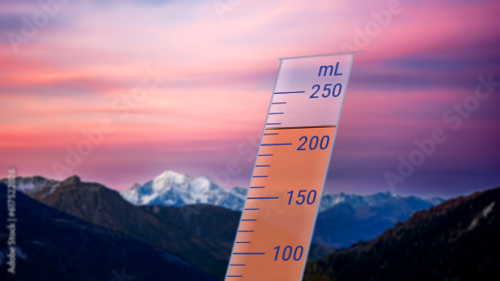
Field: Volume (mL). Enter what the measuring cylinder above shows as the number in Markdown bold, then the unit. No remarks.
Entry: **215** mL
